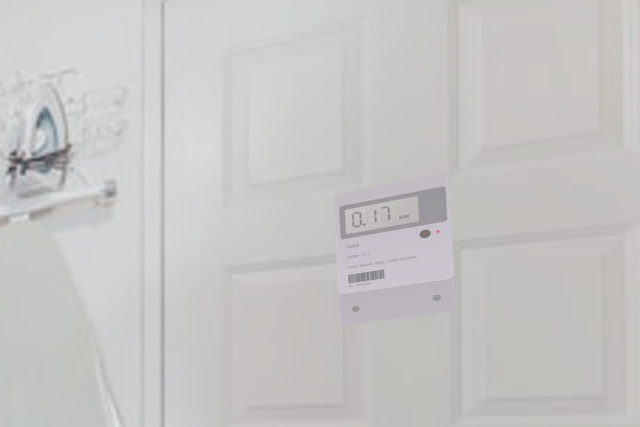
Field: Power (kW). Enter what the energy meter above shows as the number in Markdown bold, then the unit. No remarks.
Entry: **0.17** kW
